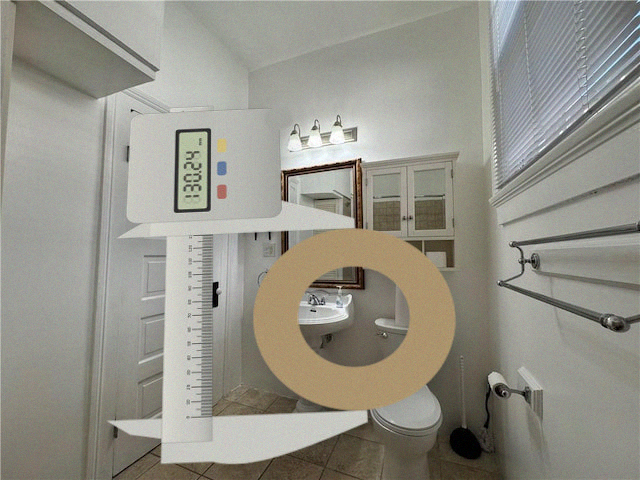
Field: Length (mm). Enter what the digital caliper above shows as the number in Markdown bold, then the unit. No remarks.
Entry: **130.24** mm
